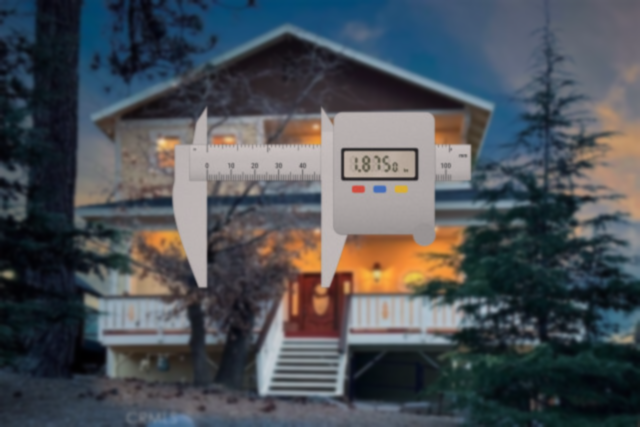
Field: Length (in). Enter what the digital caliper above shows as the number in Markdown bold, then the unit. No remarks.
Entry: **1.8750** in
